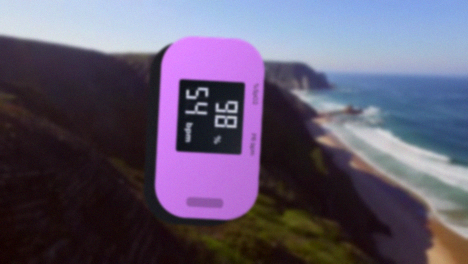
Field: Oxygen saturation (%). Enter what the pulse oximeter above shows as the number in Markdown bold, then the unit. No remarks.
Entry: **98** %
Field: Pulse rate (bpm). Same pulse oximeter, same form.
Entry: **54** bpm
